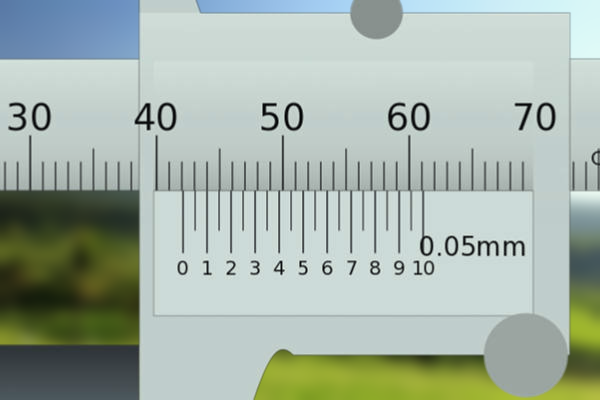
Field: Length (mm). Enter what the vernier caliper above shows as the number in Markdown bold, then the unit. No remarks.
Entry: **42.1** mm
